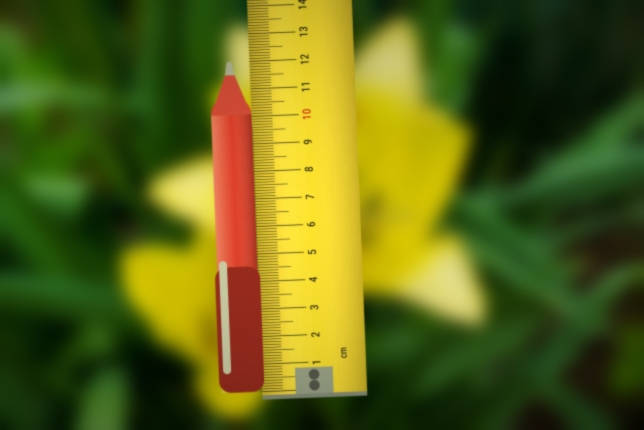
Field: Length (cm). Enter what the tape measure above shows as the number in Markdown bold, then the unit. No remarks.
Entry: **12** cm
